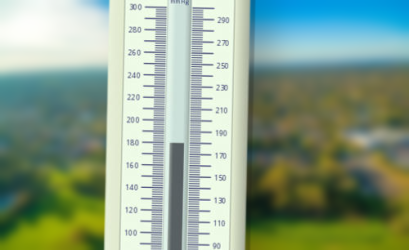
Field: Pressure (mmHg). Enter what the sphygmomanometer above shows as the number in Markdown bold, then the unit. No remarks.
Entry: **180** mmHg
